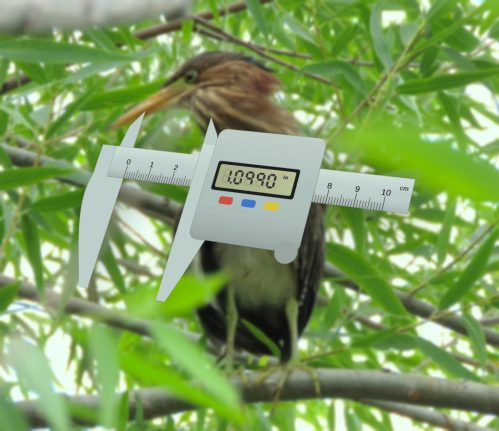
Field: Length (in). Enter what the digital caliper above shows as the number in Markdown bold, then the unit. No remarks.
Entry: **1.0990** in
